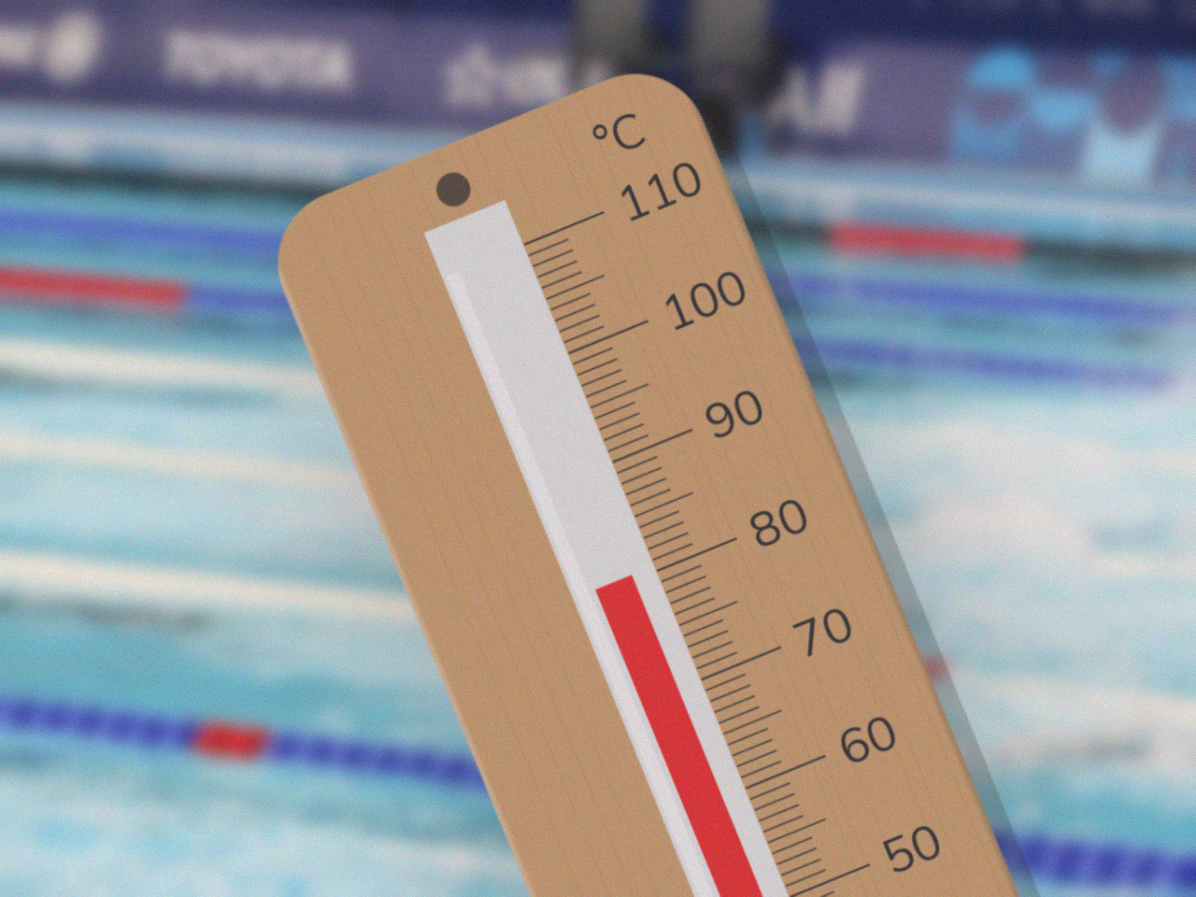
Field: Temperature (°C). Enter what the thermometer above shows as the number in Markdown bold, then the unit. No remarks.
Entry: **80.5** °C
